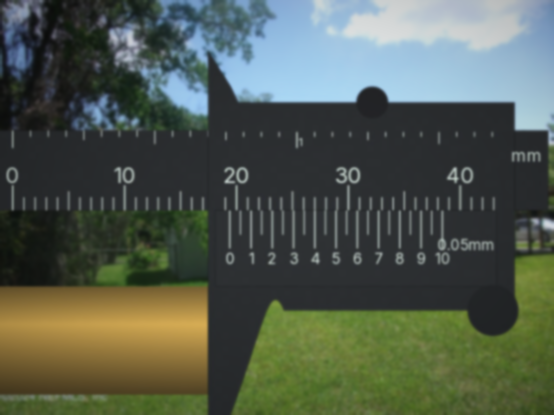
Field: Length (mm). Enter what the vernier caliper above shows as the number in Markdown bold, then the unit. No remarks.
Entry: **19.4** mm
